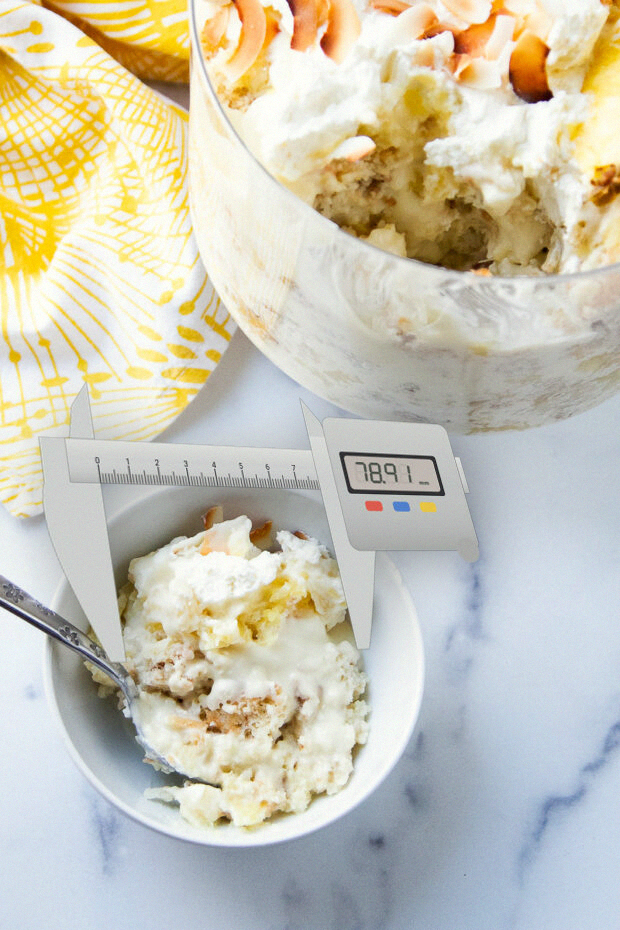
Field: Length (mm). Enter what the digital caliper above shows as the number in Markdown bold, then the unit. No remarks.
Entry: **78.91** mm
